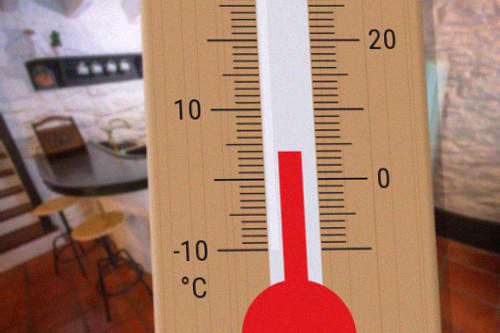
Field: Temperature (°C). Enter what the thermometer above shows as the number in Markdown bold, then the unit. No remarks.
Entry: **4** °C
